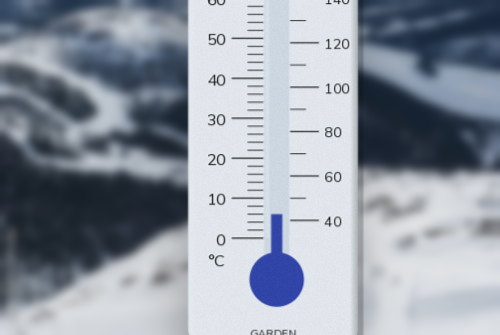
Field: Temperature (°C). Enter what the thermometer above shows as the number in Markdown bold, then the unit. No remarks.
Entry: **6** °C
